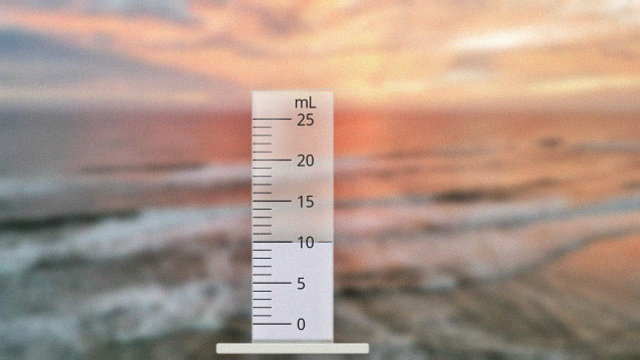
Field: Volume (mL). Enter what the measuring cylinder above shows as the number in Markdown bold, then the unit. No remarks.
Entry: **10** mL
